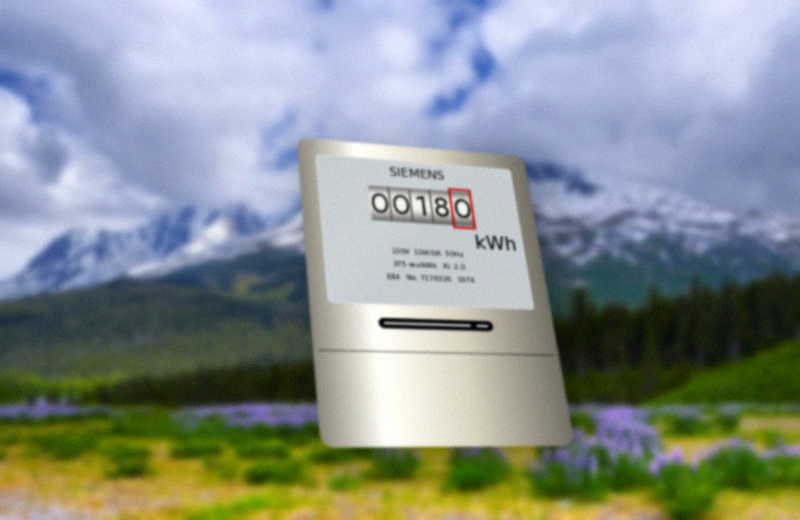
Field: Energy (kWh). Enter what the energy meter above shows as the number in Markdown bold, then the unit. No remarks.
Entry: **18.0** kWh
